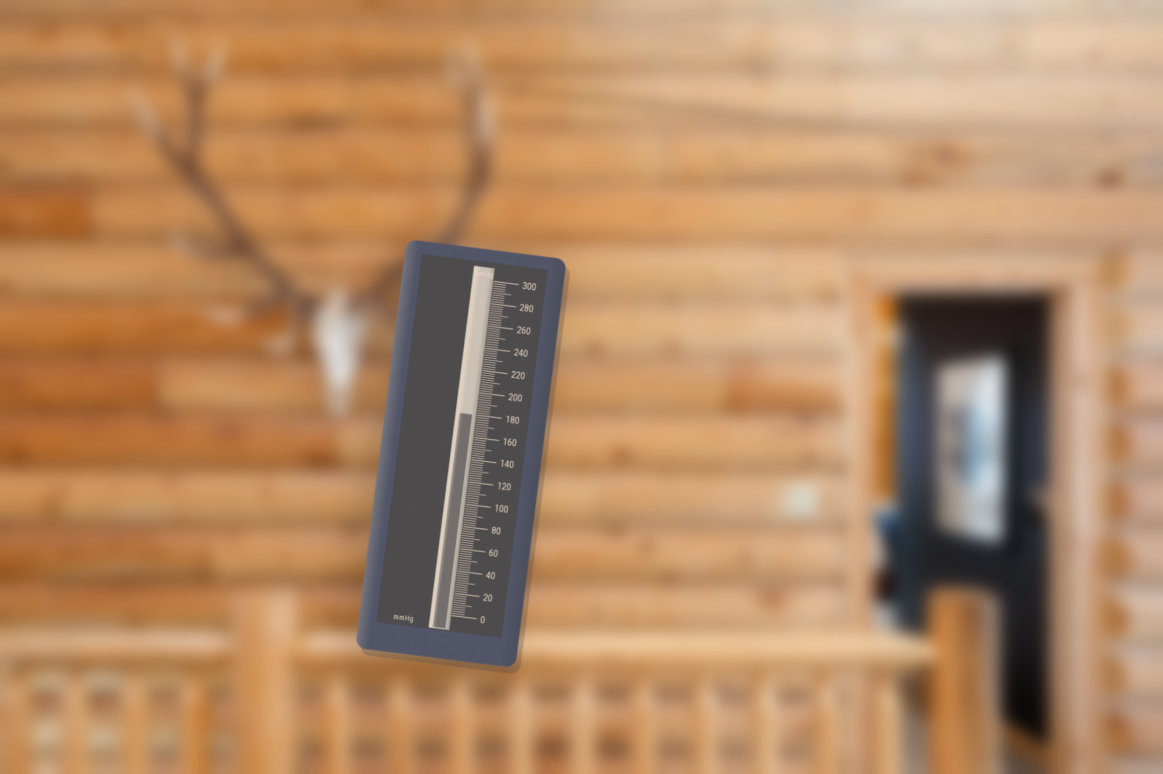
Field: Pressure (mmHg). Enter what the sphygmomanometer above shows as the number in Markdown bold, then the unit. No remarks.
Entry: **180** mmHg
